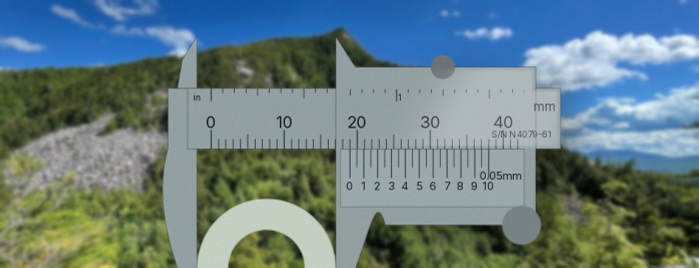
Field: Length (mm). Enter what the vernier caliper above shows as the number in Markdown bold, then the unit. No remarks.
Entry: **19.0** mm
